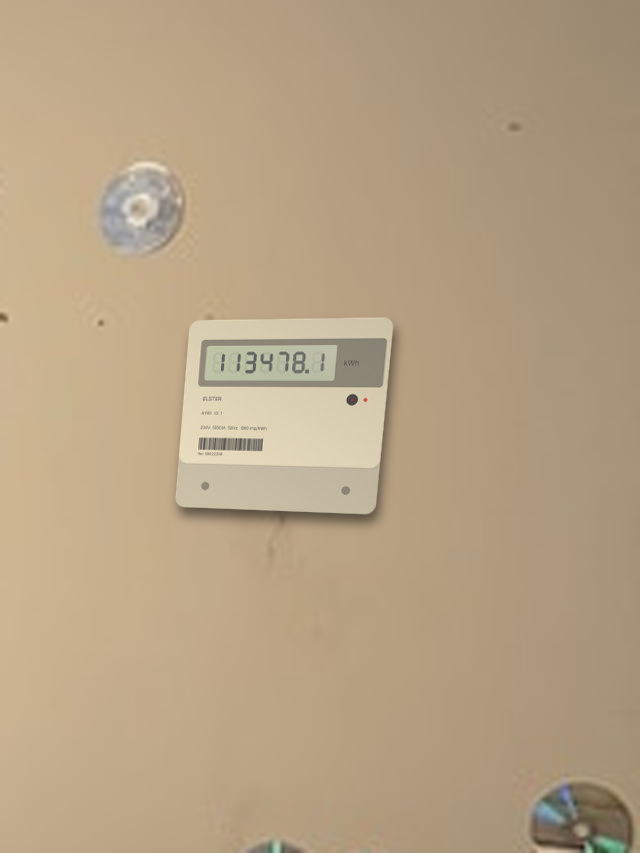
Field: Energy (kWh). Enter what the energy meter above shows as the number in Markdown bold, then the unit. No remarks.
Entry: **113478.1** kWh
